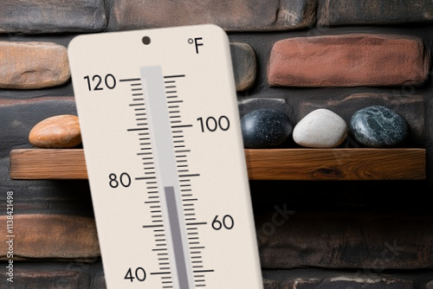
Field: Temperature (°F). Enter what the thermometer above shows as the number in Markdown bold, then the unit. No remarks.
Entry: **76** °F
